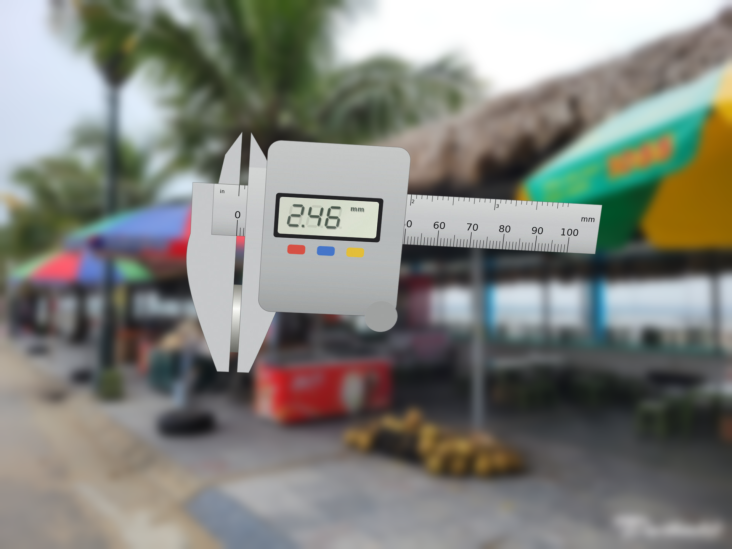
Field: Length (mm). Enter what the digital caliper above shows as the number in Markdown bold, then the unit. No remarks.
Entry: **2.46** mm
